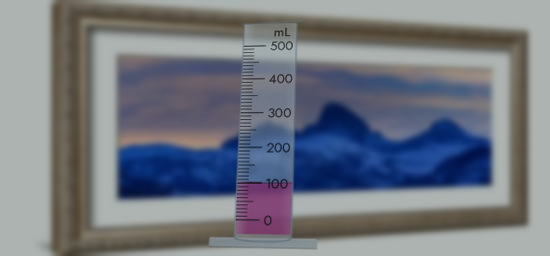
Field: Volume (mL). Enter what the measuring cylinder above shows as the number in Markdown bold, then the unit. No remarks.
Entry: **100** mL
